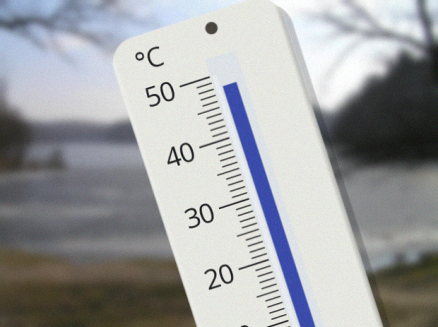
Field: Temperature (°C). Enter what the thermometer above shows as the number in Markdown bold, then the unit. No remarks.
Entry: **48** °C
